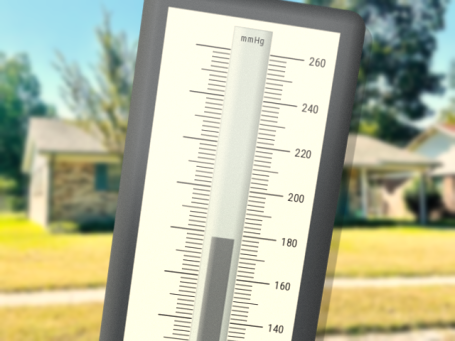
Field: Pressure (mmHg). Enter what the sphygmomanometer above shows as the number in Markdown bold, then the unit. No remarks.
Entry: **178** mmHg
